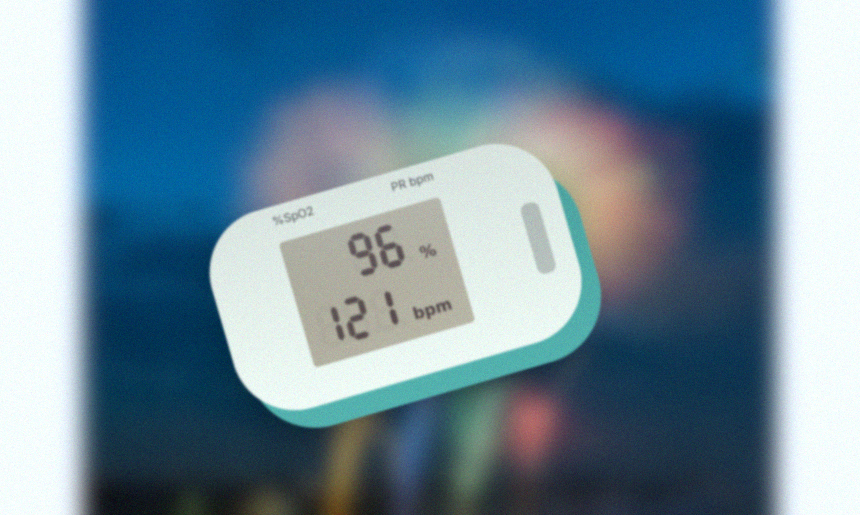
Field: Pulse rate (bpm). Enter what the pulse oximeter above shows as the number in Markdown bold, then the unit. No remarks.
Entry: **121** bpm
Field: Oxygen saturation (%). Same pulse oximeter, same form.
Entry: **96** %
